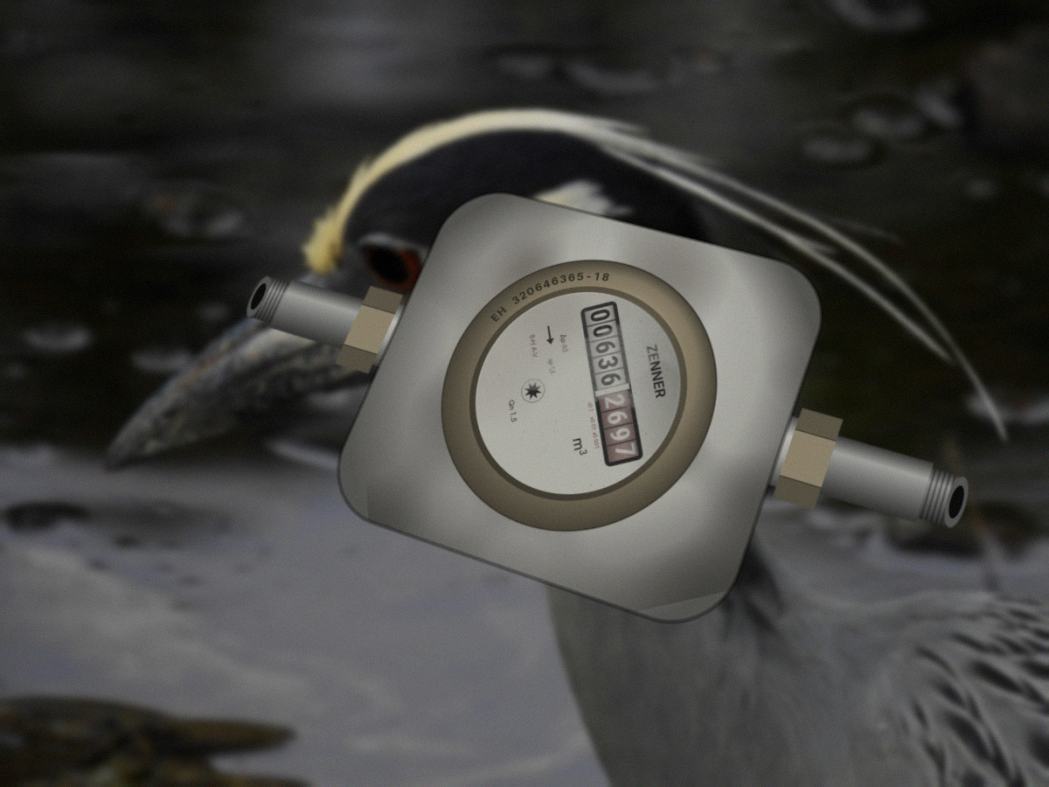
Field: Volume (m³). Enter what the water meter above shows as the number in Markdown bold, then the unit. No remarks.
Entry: **636.2697** m³
